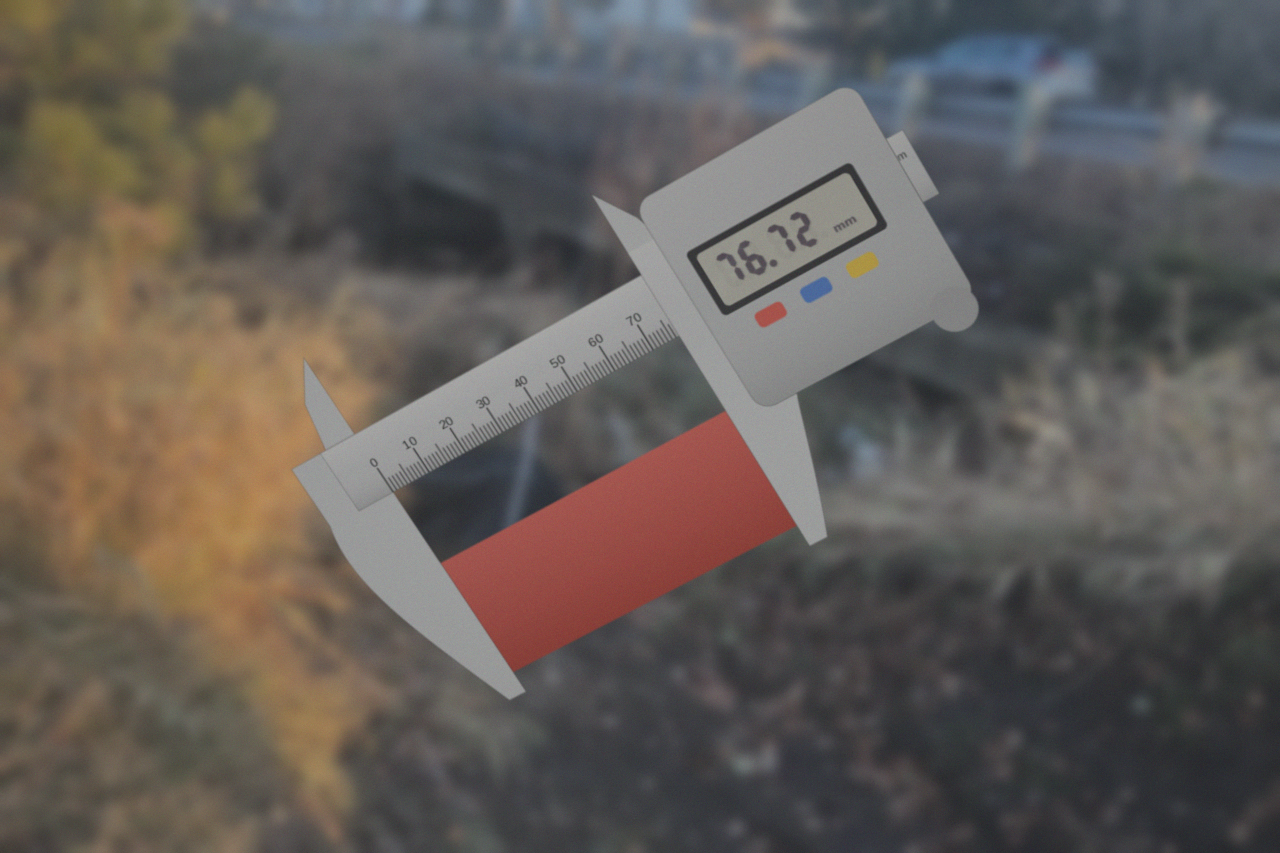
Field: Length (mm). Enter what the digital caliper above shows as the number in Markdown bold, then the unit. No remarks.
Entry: **76.72** mm
